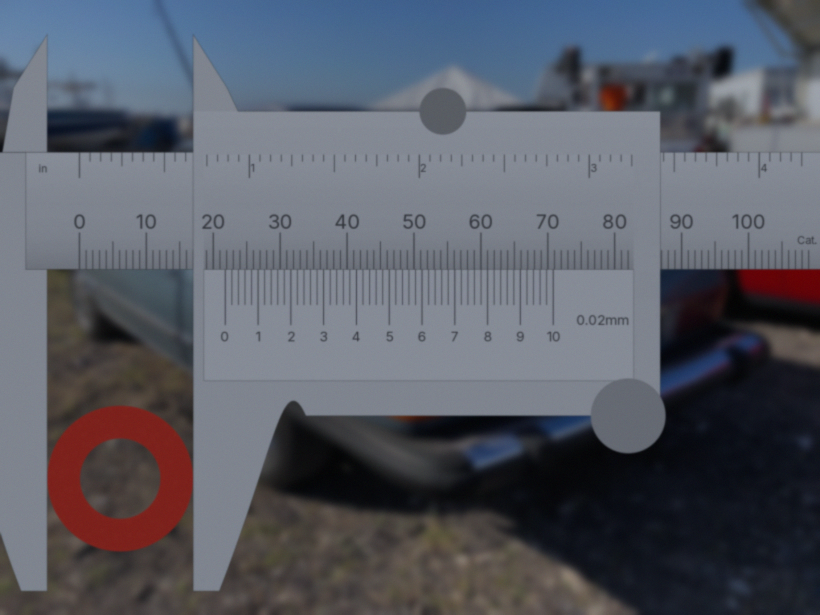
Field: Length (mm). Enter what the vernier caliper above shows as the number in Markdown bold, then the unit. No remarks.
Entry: **21.8** mm
